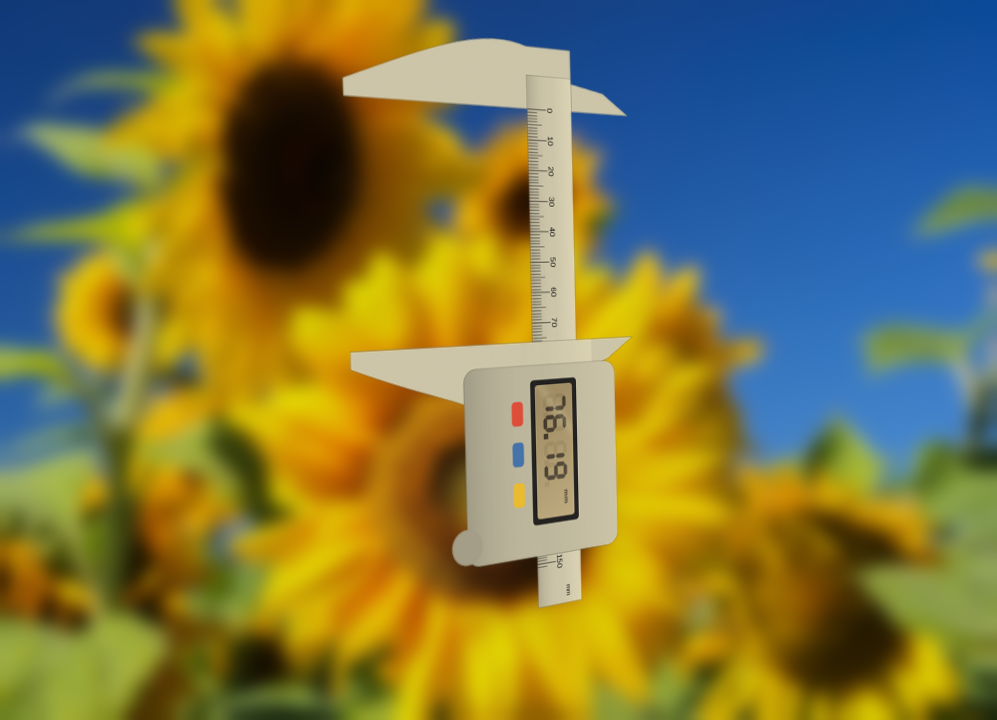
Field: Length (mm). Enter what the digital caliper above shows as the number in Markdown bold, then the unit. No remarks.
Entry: **76.19** mm
